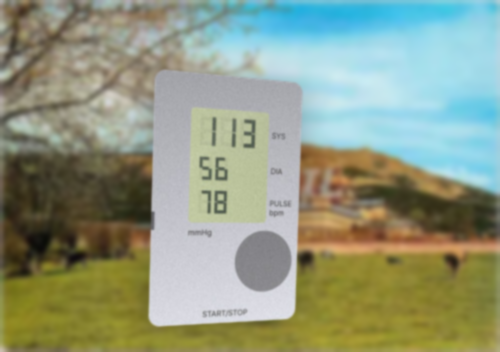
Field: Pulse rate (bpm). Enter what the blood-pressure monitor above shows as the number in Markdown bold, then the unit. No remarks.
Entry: **78** bpm
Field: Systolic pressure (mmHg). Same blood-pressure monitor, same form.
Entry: **113** mmHg
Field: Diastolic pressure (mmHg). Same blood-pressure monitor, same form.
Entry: **56** mmHg
